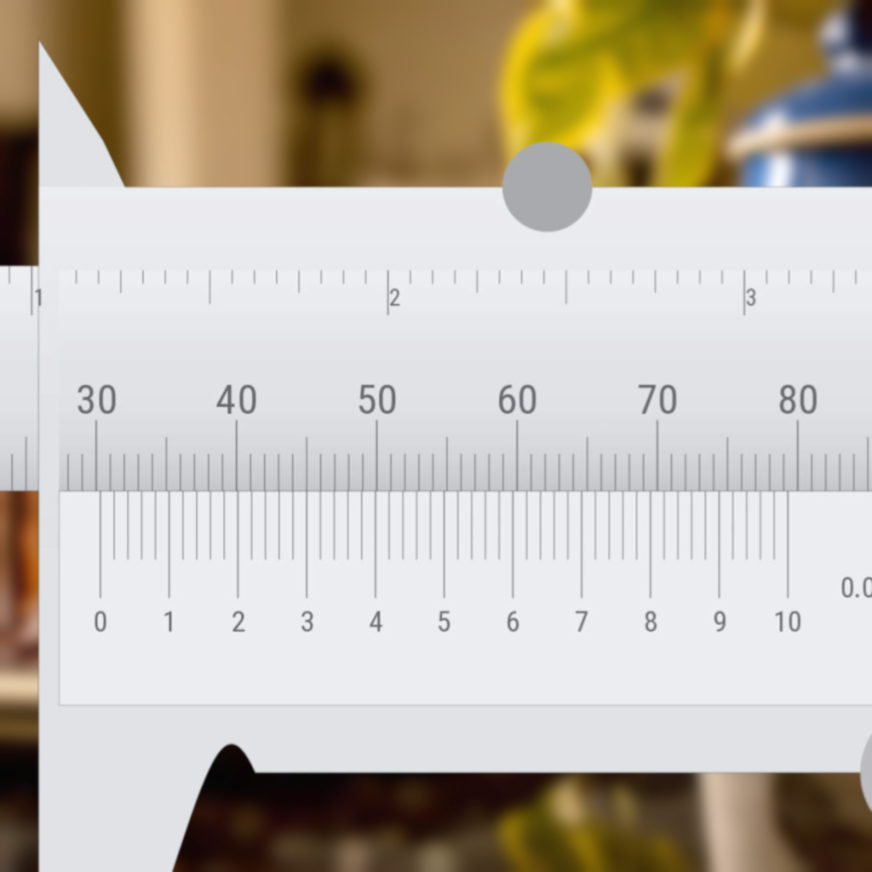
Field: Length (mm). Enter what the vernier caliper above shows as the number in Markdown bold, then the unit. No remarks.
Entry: **30.3** mm
